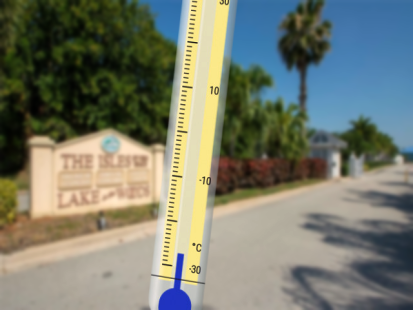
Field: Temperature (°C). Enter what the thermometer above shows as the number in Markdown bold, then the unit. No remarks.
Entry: **-27** °C
